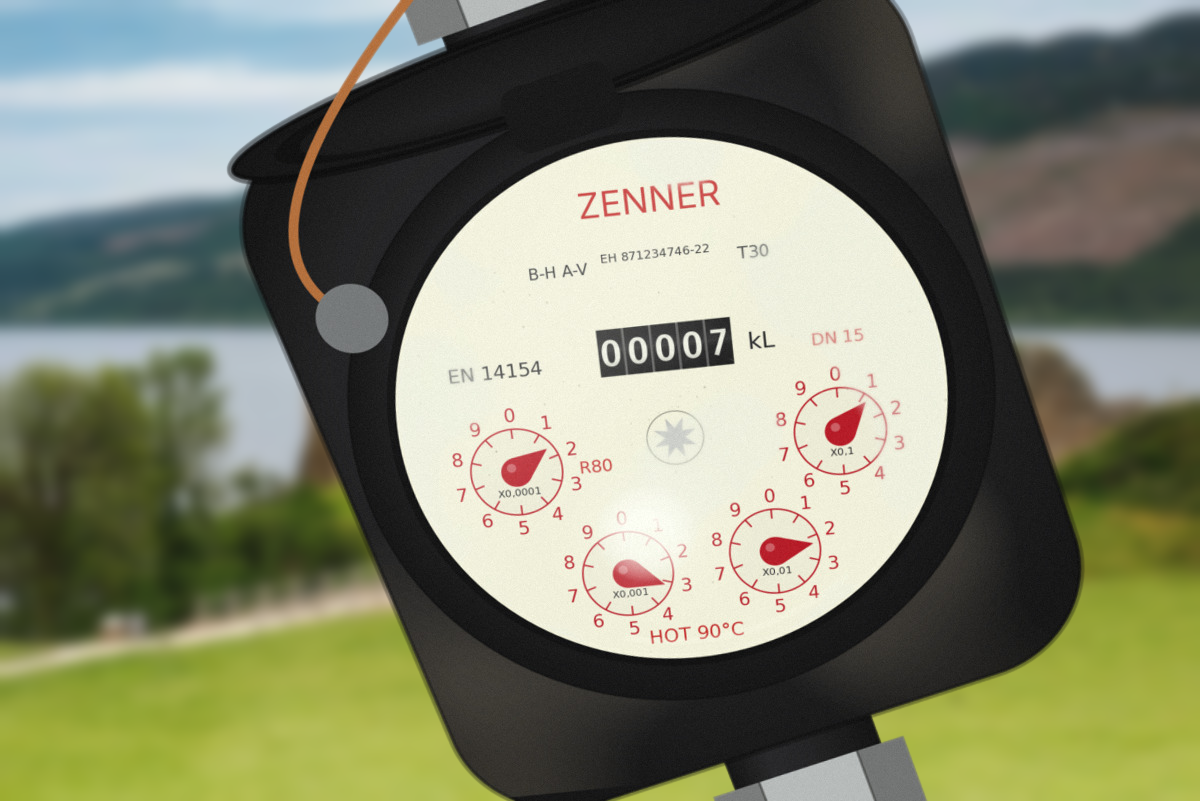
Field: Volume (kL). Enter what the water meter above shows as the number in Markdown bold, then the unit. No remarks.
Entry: **7.1231** kL
